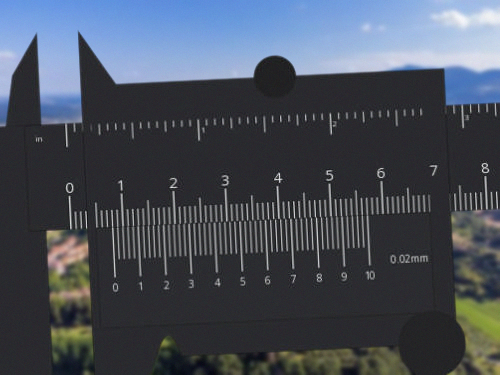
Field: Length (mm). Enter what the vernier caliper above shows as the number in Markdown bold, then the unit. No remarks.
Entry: **8.0** mm
